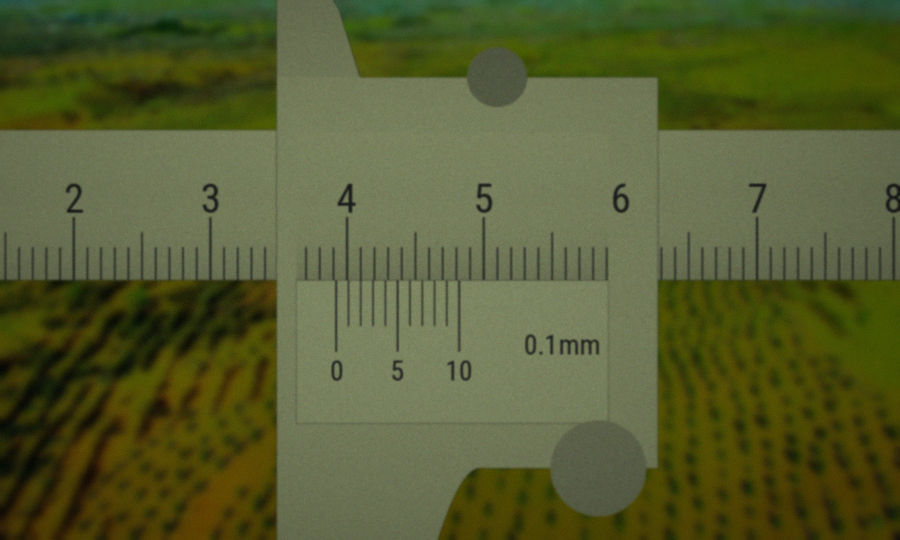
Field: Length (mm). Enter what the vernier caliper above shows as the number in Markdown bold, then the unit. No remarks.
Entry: **39.2** mm
